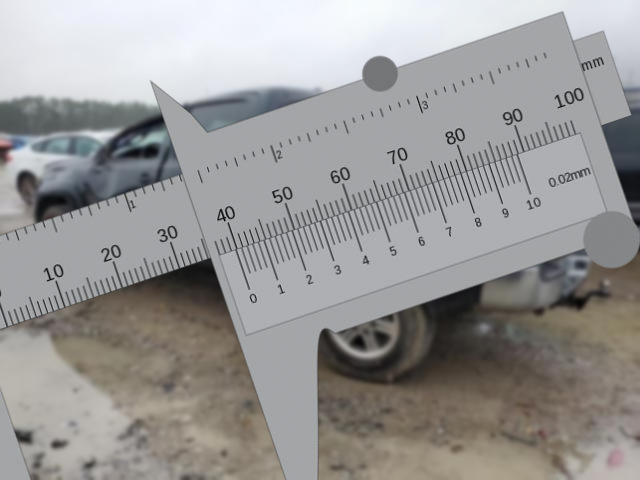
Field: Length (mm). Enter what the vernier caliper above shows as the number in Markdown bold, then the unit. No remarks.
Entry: **39.8** mm
